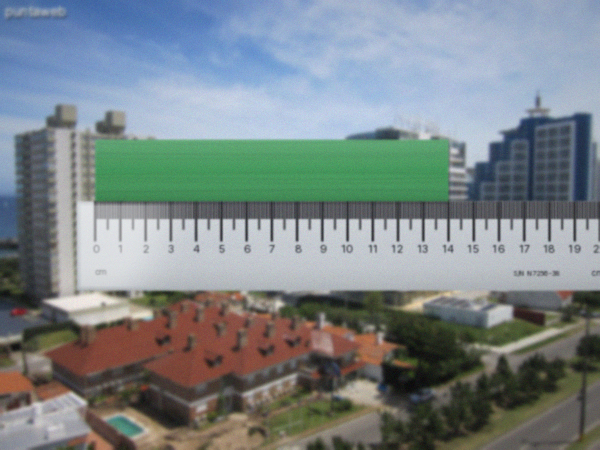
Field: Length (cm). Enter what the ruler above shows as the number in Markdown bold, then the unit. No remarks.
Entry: **14** cm
